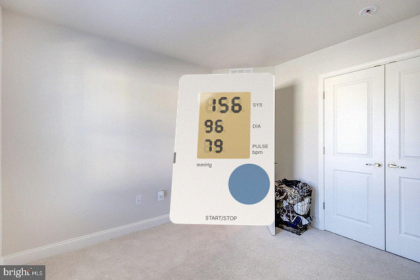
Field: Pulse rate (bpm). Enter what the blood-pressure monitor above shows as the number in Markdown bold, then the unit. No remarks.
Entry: **79** bpm
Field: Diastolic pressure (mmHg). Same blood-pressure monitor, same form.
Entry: **96** mmHg
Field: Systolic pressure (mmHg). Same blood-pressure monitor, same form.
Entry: **156** mmHg
